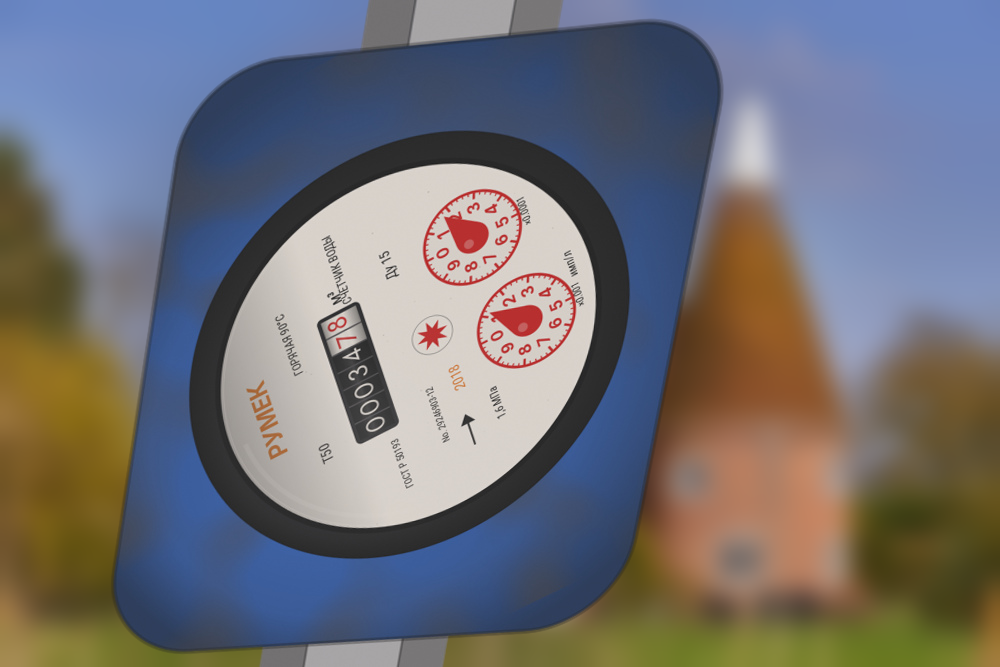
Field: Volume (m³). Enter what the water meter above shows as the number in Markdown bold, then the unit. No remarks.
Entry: **34.7811** m³
